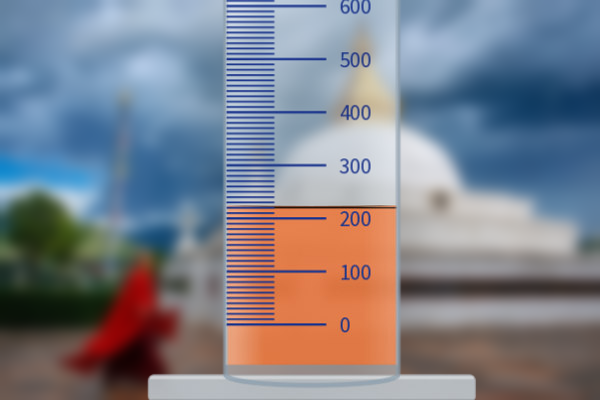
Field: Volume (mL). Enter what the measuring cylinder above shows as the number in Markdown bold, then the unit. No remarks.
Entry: **220** mL
